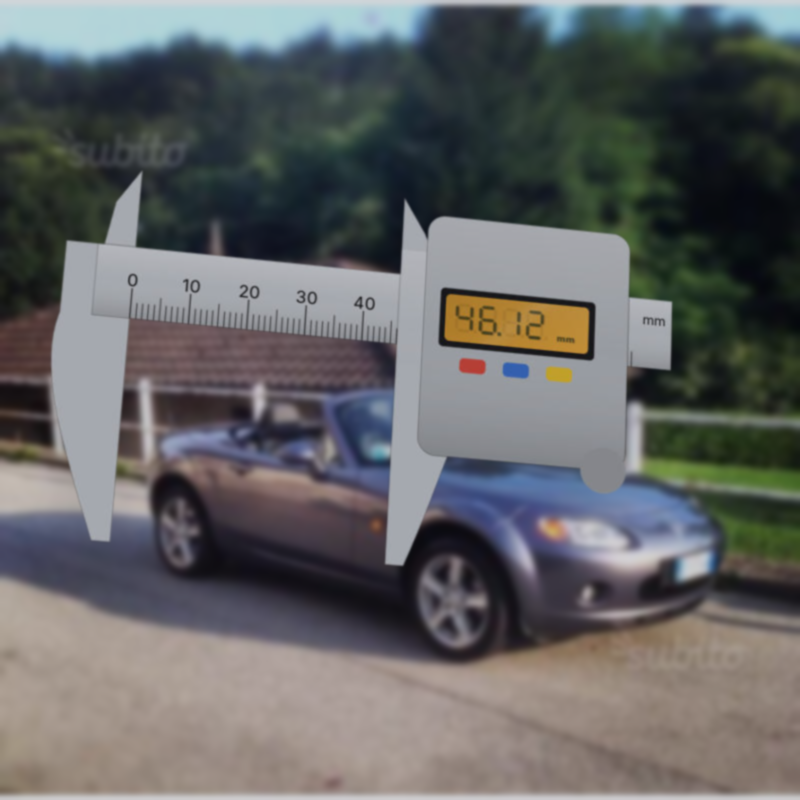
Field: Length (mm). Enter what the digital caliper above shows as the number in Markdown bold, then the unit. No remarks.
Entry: **46.12** mm
